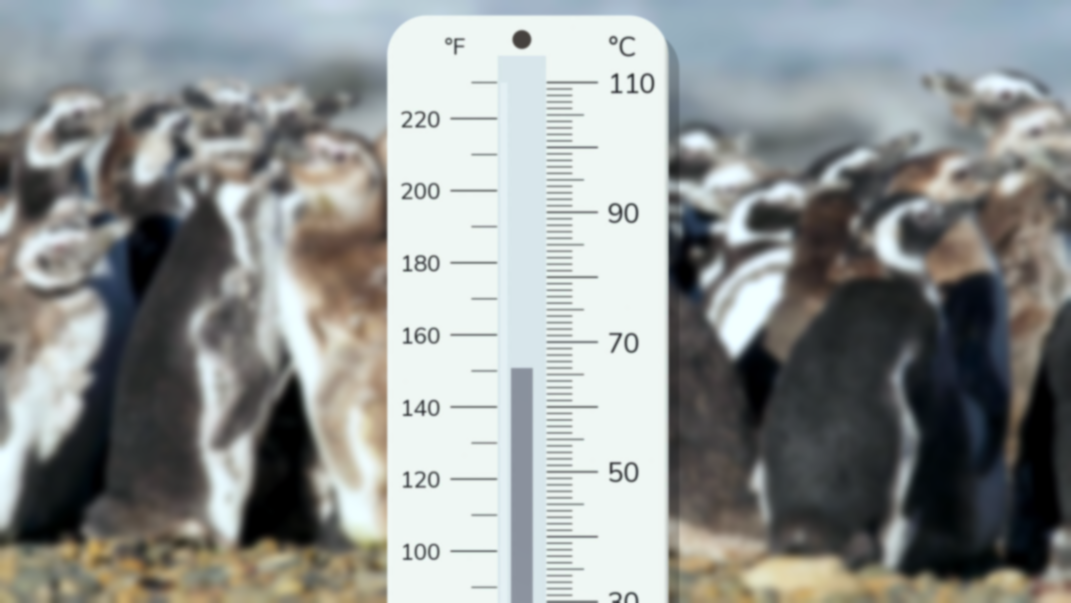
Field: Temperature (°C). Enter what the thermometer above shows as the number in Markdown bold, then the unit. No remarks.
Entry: **66** °C
